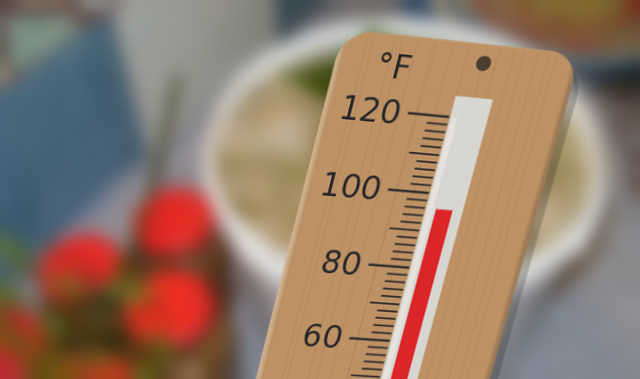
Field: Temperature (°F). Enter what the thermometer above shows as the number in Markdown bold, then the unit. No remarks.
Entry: **96** °F
